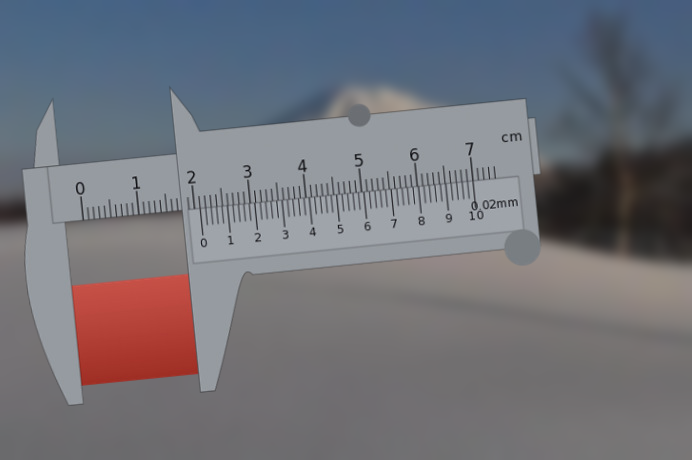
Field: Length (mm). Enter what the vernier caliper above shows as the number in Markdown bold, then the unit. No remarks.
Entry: **21.0** mm
